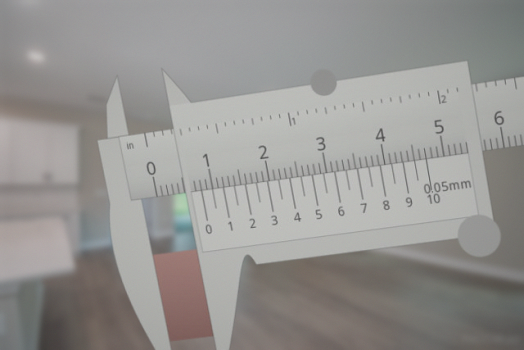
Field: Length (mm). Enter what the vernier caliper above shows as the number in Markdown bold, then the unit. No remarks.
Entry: **8.0** mm
